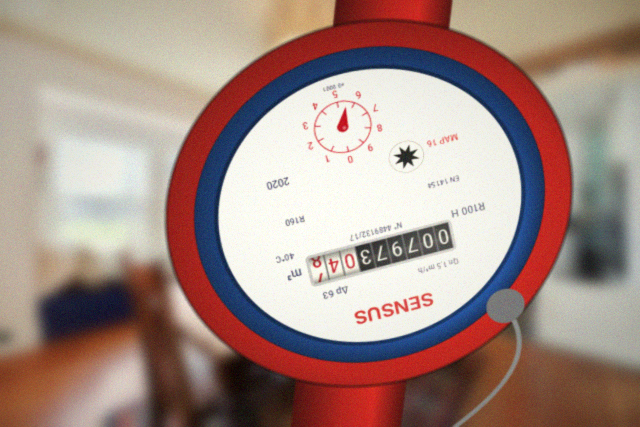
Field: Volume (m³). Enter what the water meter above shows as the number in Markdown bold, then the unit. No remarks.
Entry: **7973.0475** m³
